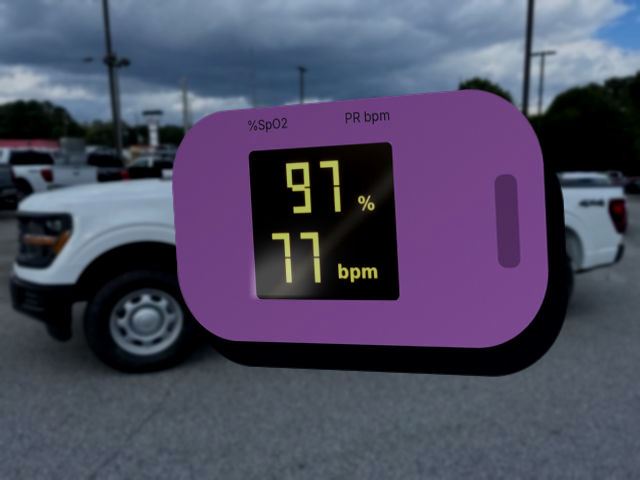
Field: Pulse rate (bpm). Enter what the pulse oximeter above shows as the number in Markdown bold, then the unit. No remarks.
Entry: **77** bpm
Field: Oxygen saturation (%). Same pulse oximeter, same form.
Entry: **97** %
